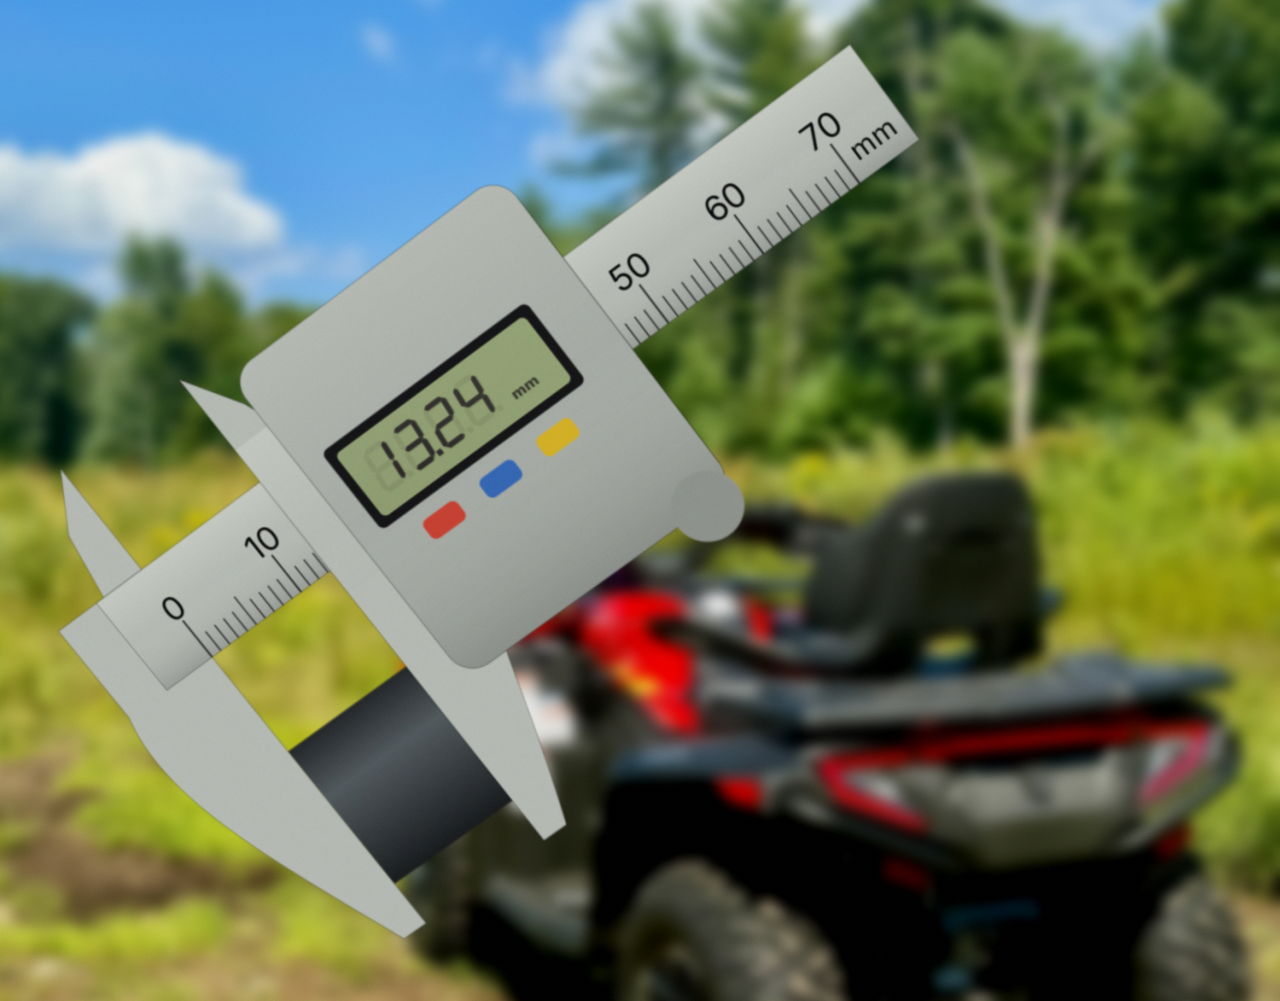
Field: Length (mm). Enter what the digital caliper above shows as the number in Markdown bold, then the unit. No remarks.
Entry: **13.24** mm
